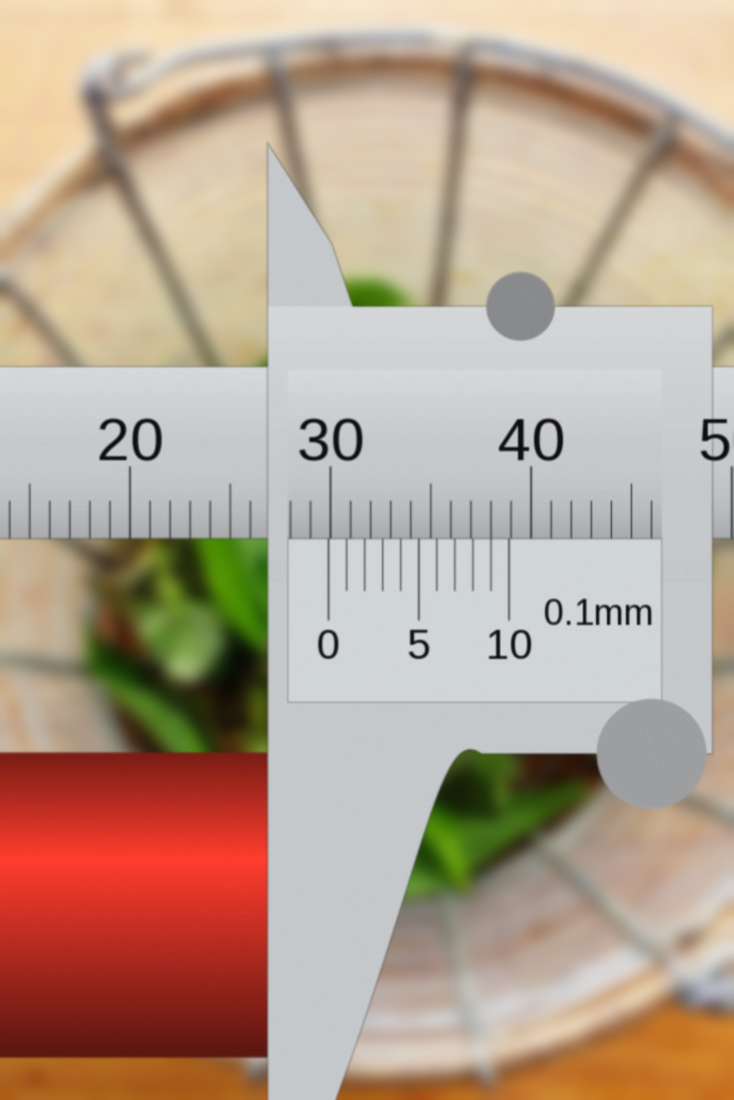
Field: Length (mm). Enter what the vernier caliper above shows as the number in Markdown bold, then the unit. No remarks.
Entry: **29.9** mm
